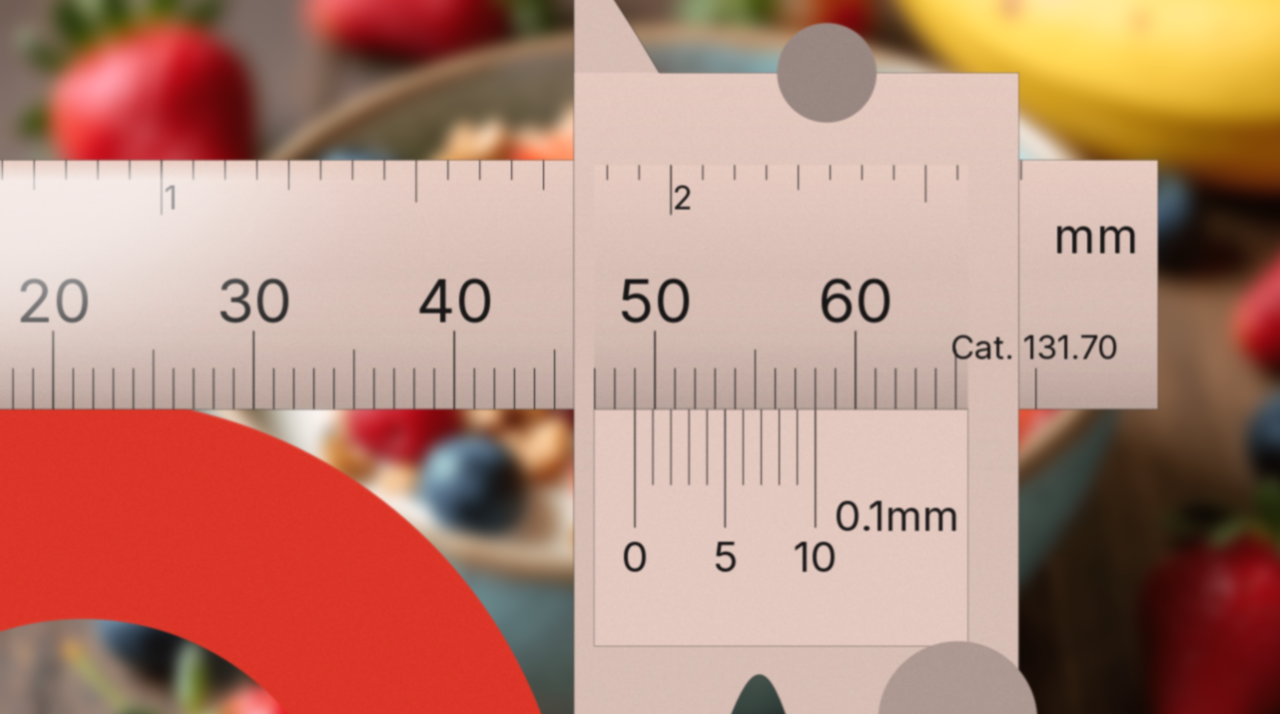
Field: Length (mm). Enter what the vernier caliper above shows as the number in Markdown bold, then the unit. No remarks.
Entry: **49.0** mm
